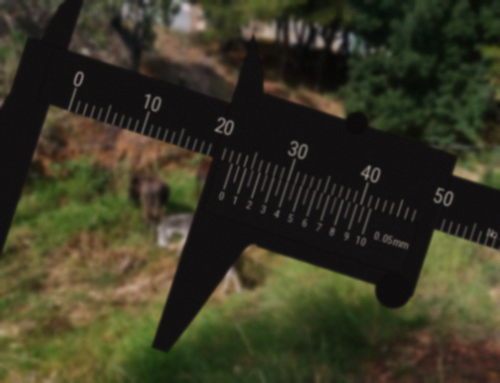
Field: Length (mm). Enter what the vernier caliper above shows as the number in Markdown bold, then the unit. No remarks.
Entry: **22.4** mm
